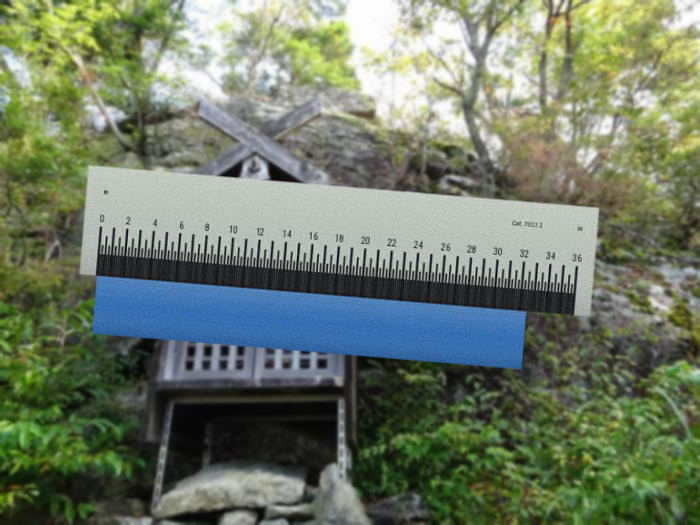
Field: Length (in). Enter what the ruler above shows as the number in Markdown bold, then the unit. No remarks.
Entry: **32.5** in
